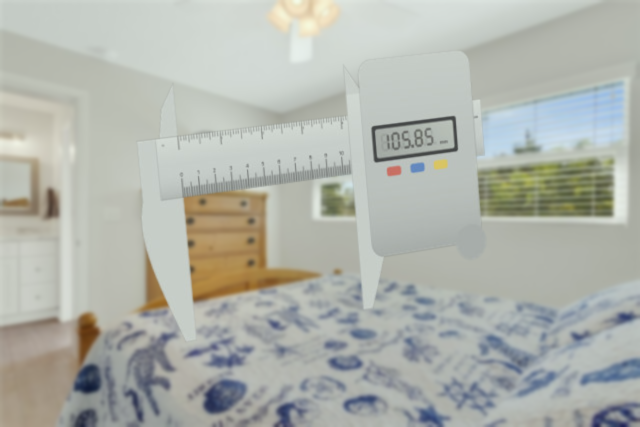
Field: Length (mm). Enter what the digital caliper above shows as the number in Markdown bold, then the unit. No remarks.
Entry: **105.85** mm
